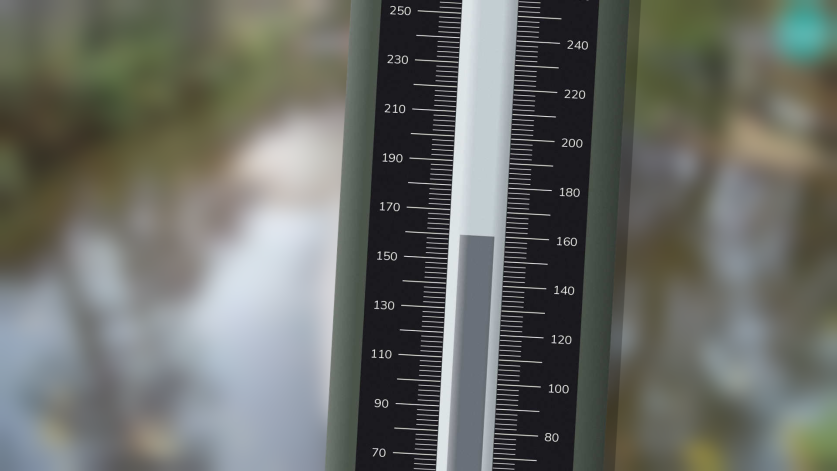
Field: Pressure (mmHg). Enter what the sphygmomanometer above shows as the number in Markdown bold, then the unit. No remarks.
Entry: **160** mmHg
